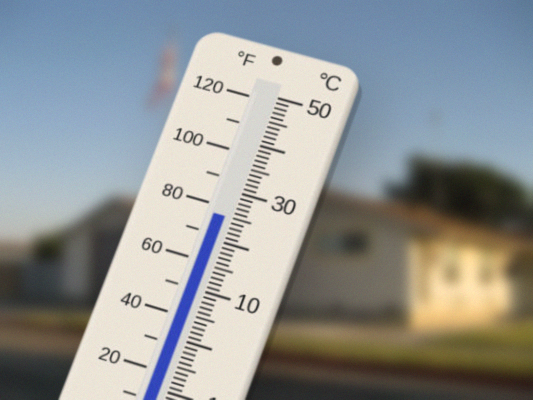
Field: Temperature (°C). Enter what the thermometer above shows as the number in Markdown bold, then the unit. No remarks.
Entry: **25** °C
